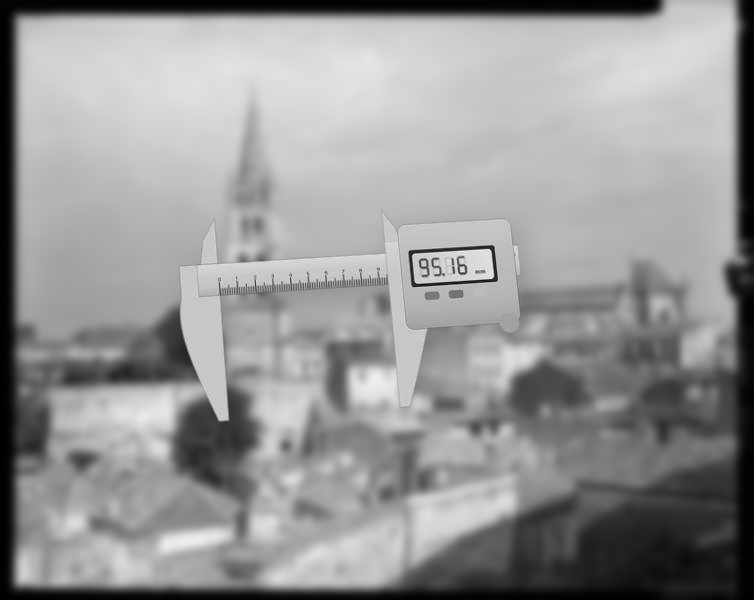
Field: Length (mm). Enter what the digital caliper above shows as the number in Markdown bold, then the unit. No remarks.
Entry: **95.16** mm
